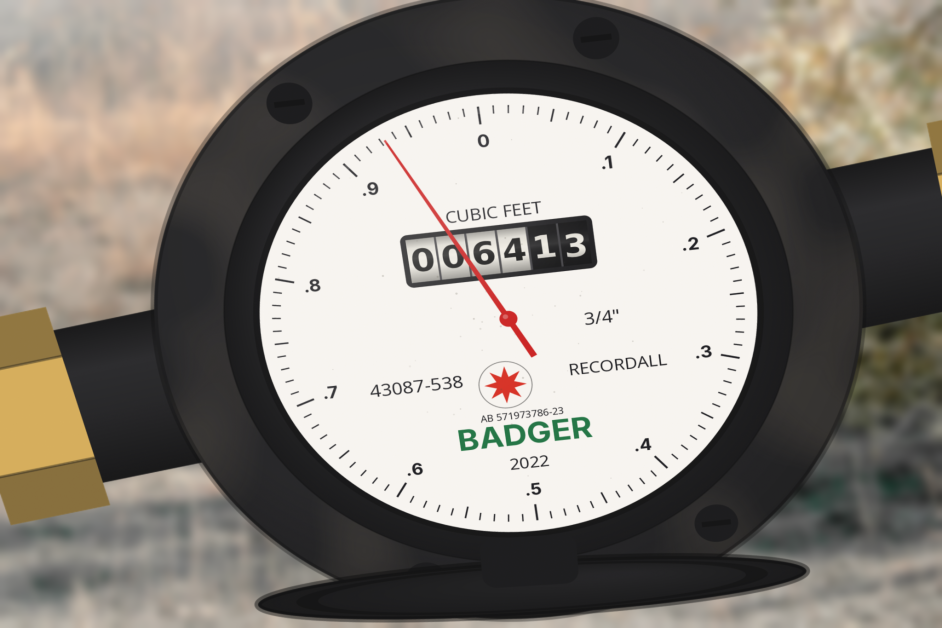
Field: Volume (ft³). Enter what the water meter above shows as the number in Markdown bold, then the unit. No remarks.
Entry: **6412.93** ft³
